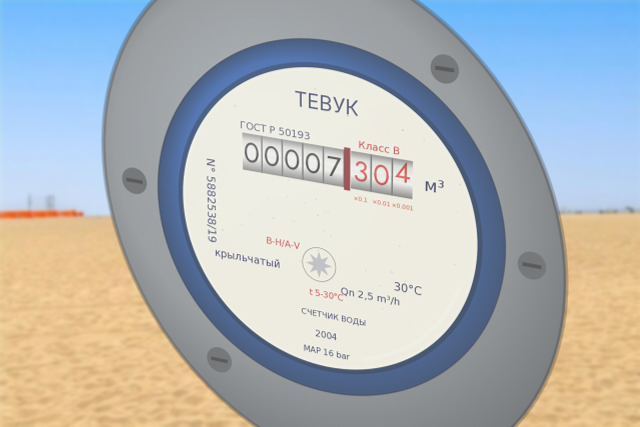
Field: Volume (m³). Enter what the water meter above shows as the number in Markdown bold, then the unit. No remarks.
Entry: **7.304** m³
